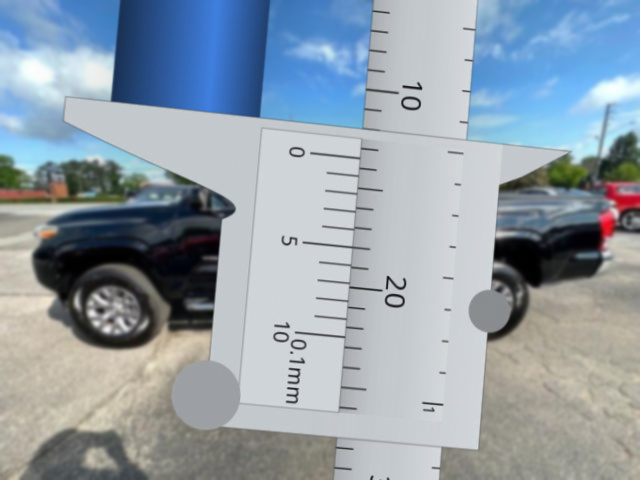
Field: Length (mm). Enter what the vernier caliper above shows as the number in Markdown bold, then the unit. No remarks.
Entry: **13.5** mm
